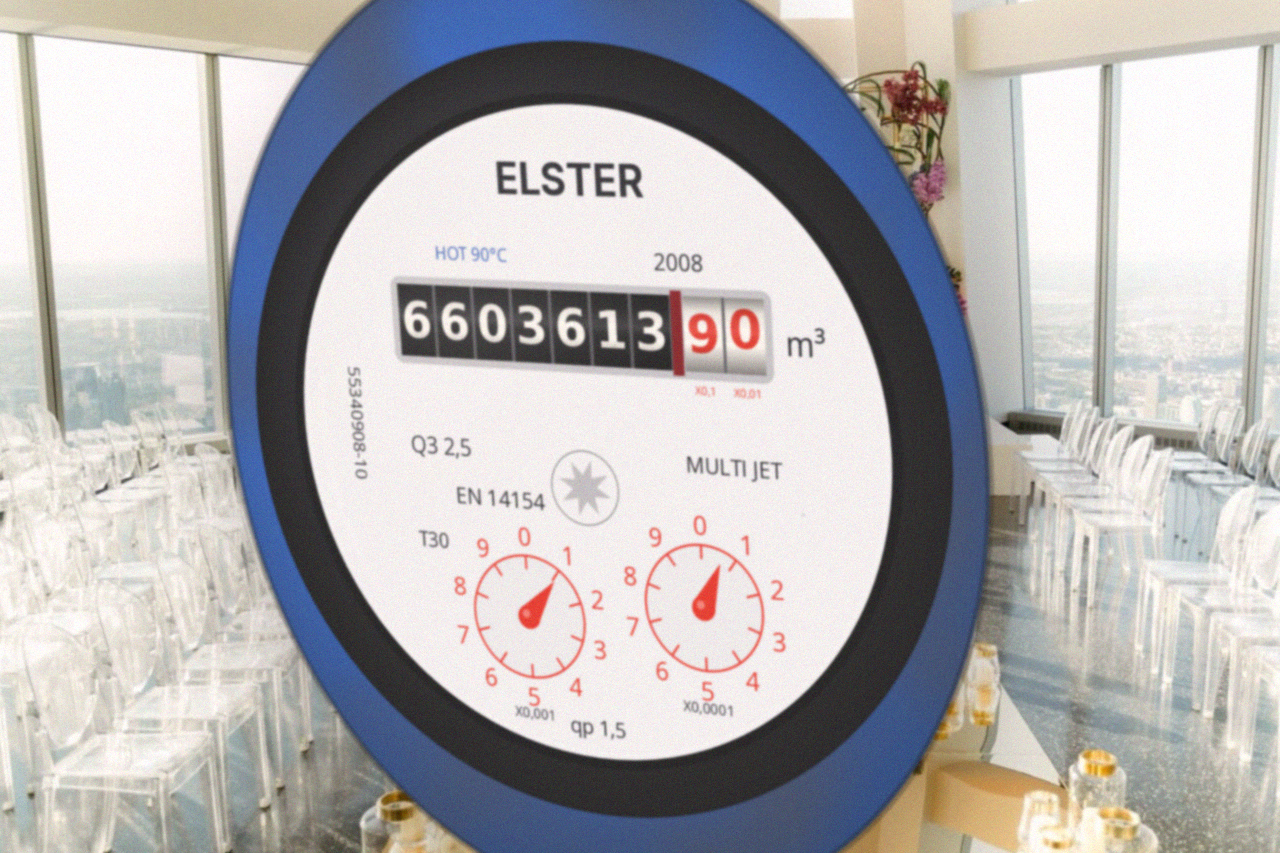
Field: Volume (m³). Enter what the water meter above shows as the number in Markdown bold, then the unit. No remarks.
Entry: **6603613.9010** m³
